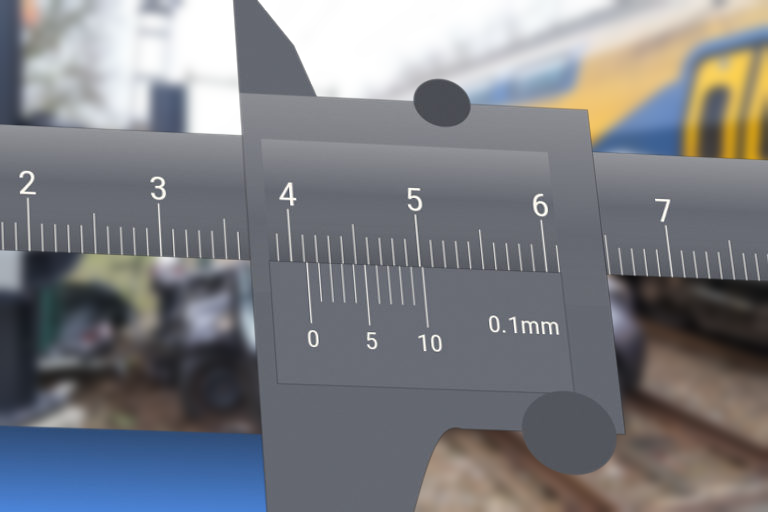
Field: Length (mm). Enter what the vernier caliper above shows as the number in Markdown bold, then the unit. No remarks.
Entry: **41.2** mm
